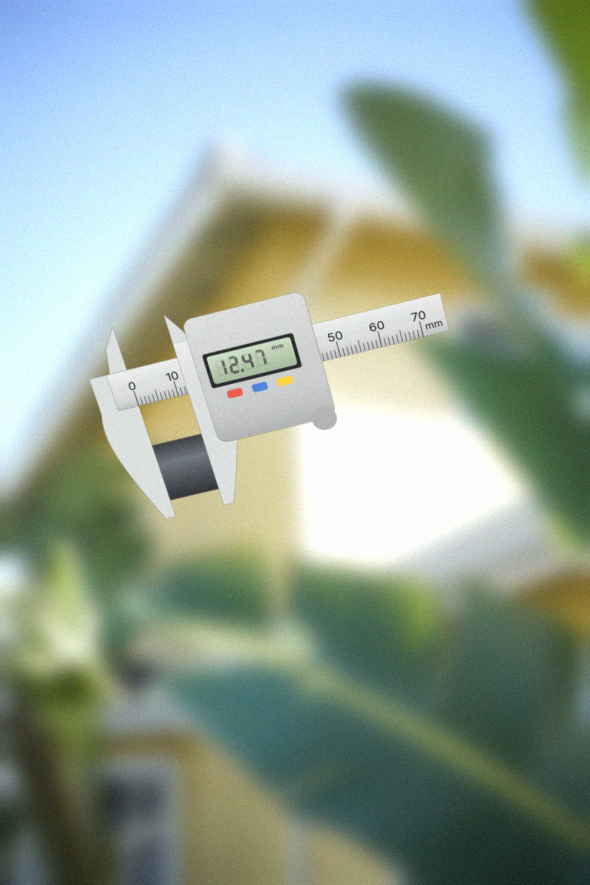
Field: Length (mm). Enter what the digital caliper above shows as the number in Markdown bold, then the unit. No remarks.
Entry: **12.47** mm
